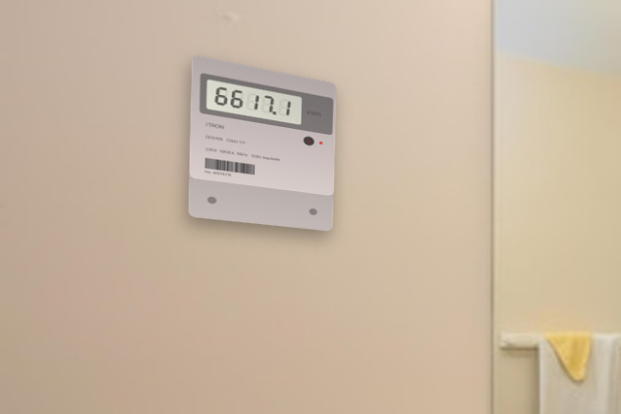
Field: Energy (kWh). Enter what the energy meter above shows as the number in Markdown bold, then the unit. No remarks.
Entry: **6617.1** kWh
